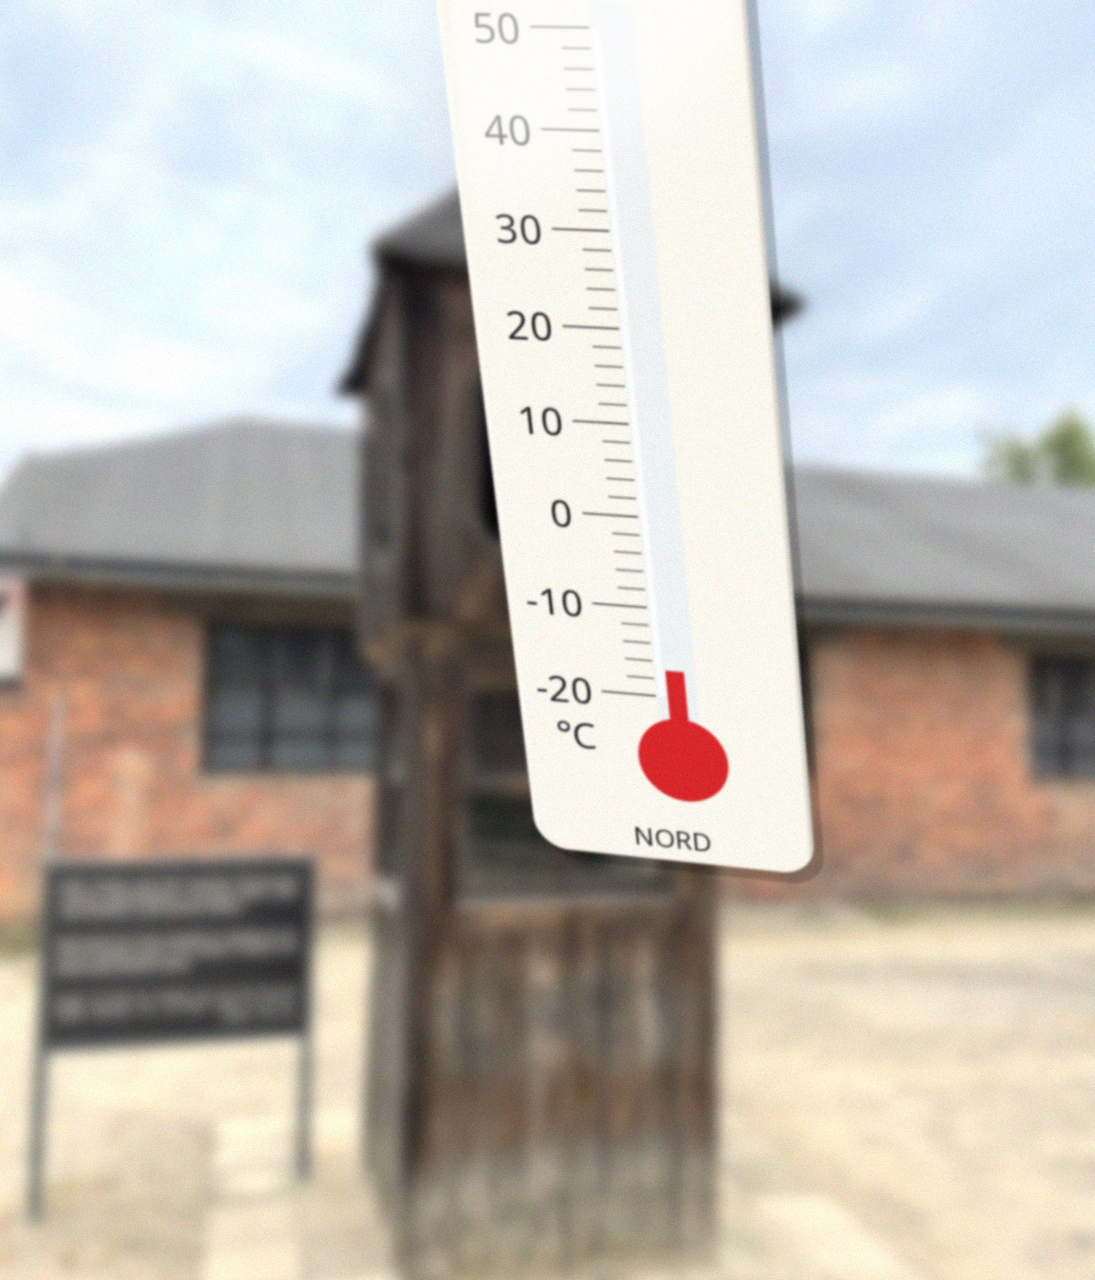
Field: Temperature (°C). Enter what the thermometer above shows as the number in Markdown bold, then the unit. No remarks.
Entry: **-17** °C
